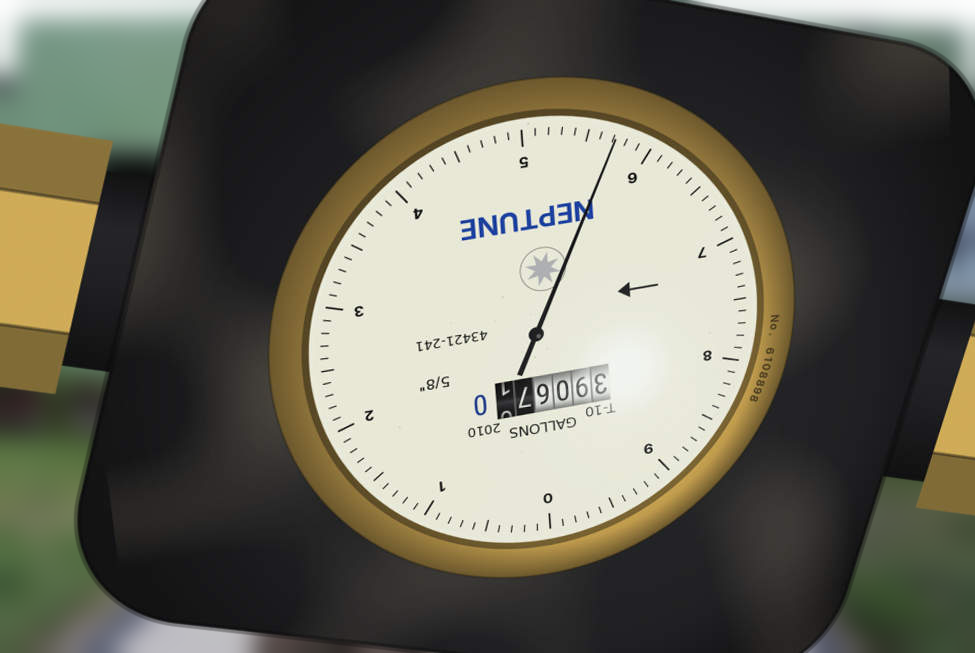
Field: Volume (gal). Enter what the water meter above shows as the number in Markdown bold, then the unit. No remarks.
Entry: **3906705.7** gal
